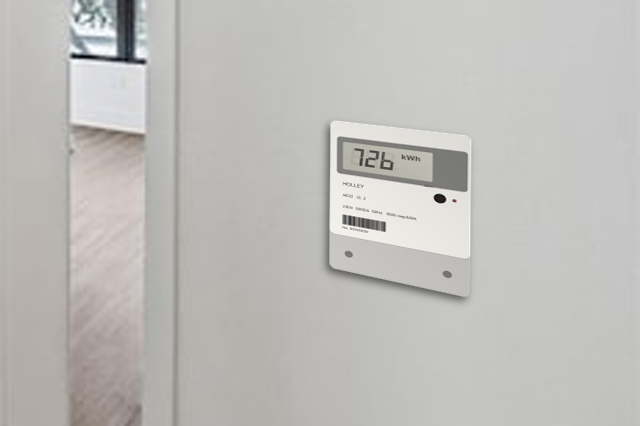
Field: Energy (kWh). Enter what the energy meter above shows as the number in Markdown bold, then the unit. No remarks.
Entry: **726** kWh
